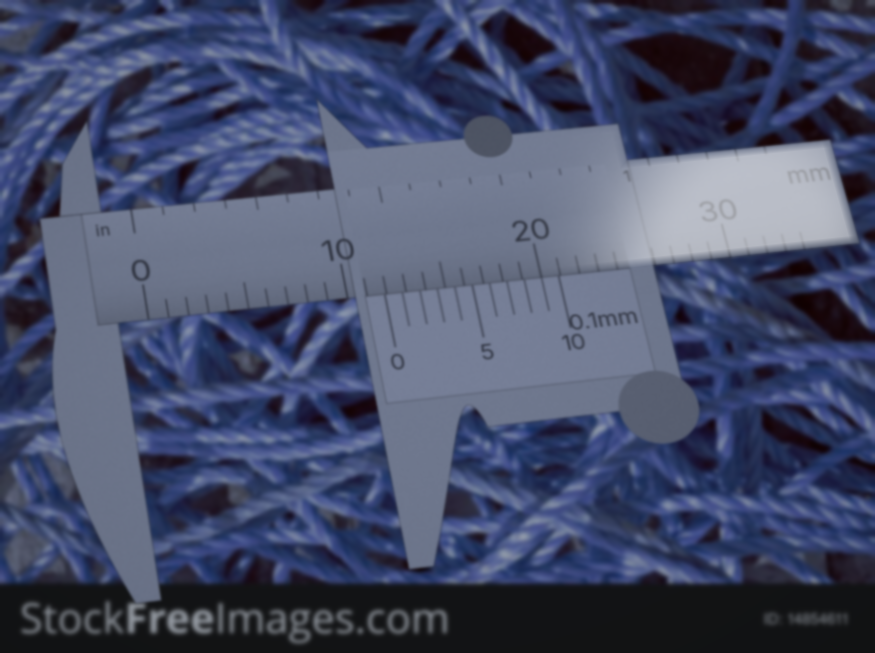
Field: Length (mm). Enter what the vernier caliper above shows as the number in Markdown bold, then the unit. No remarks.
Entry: **11.9** mm
